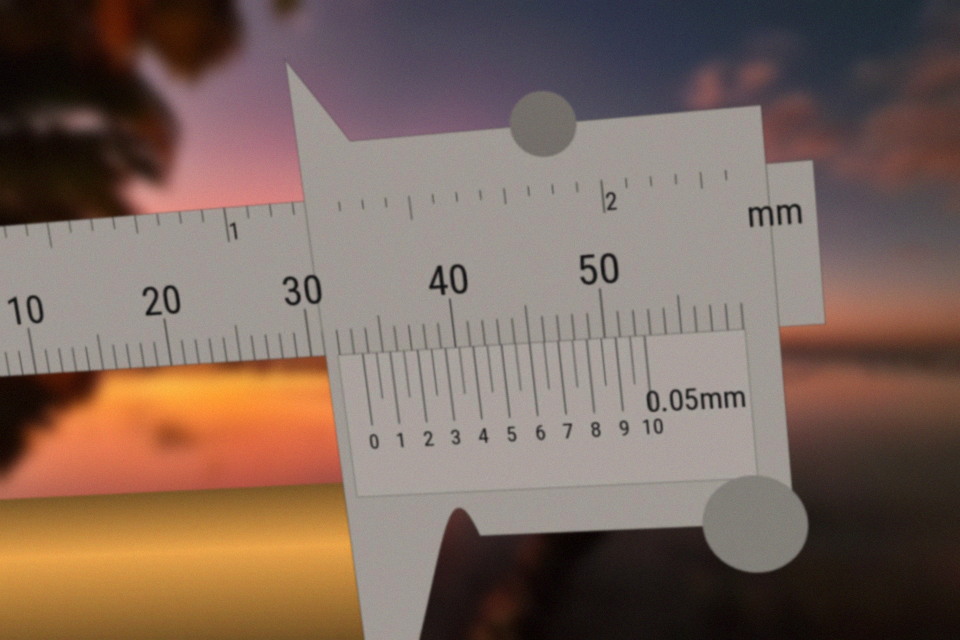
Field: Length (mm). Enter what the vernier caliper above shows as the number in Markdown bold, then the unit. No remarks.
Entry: **33.6** mm
